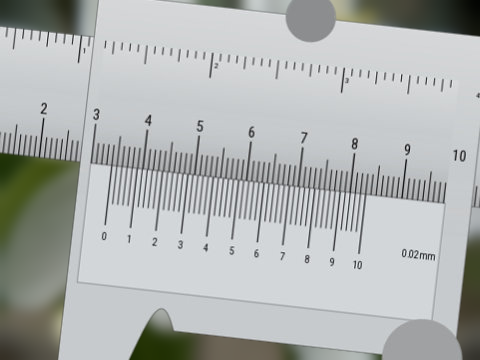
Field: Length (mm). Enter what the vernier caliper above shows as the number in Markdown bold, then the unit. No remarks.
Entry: **34.0** mm
